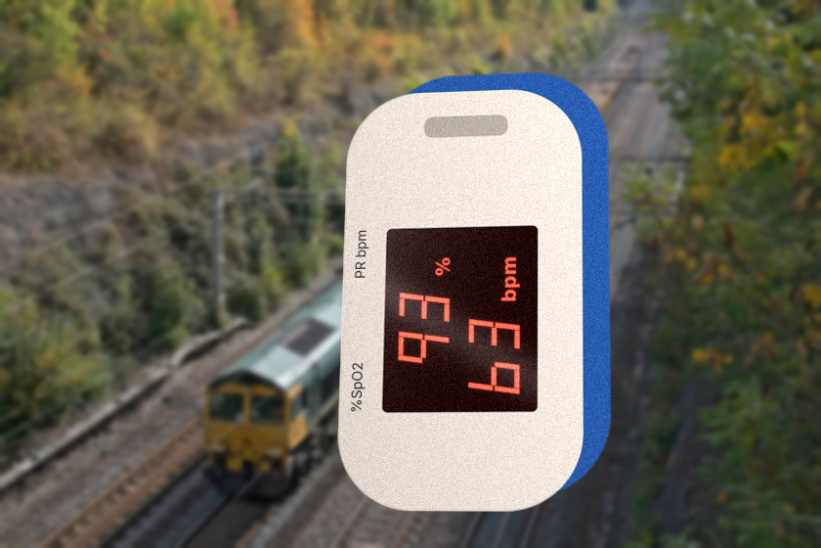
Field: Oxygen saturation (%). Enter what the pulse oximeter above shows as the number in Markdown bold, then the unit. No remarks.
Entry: **93** %
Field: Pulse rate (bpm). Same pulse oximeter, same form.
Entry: **63** bpm
